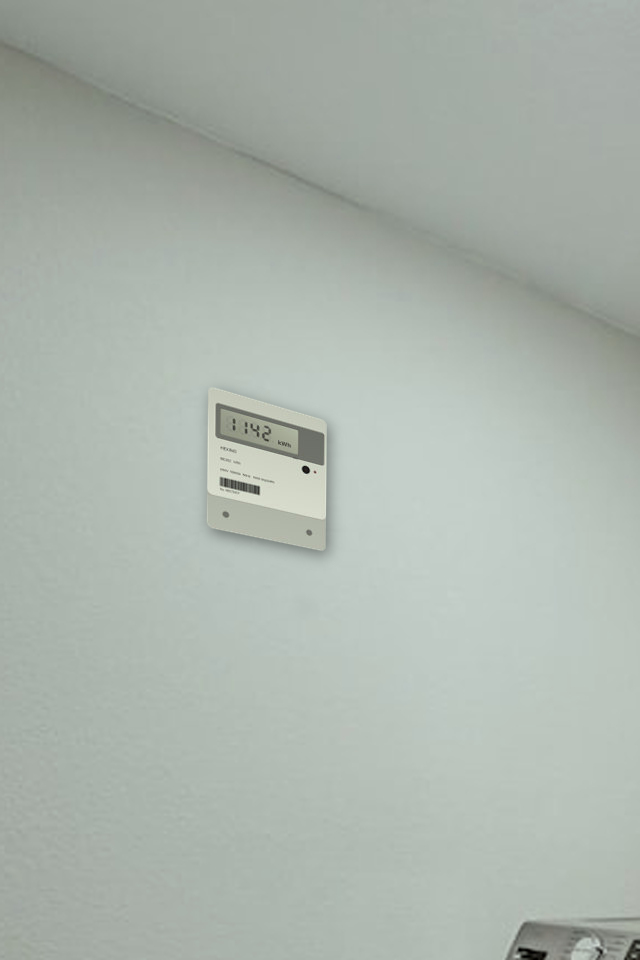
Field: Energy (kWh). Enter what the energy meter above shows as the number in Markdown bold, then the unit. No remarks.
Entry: **1142** kWh
